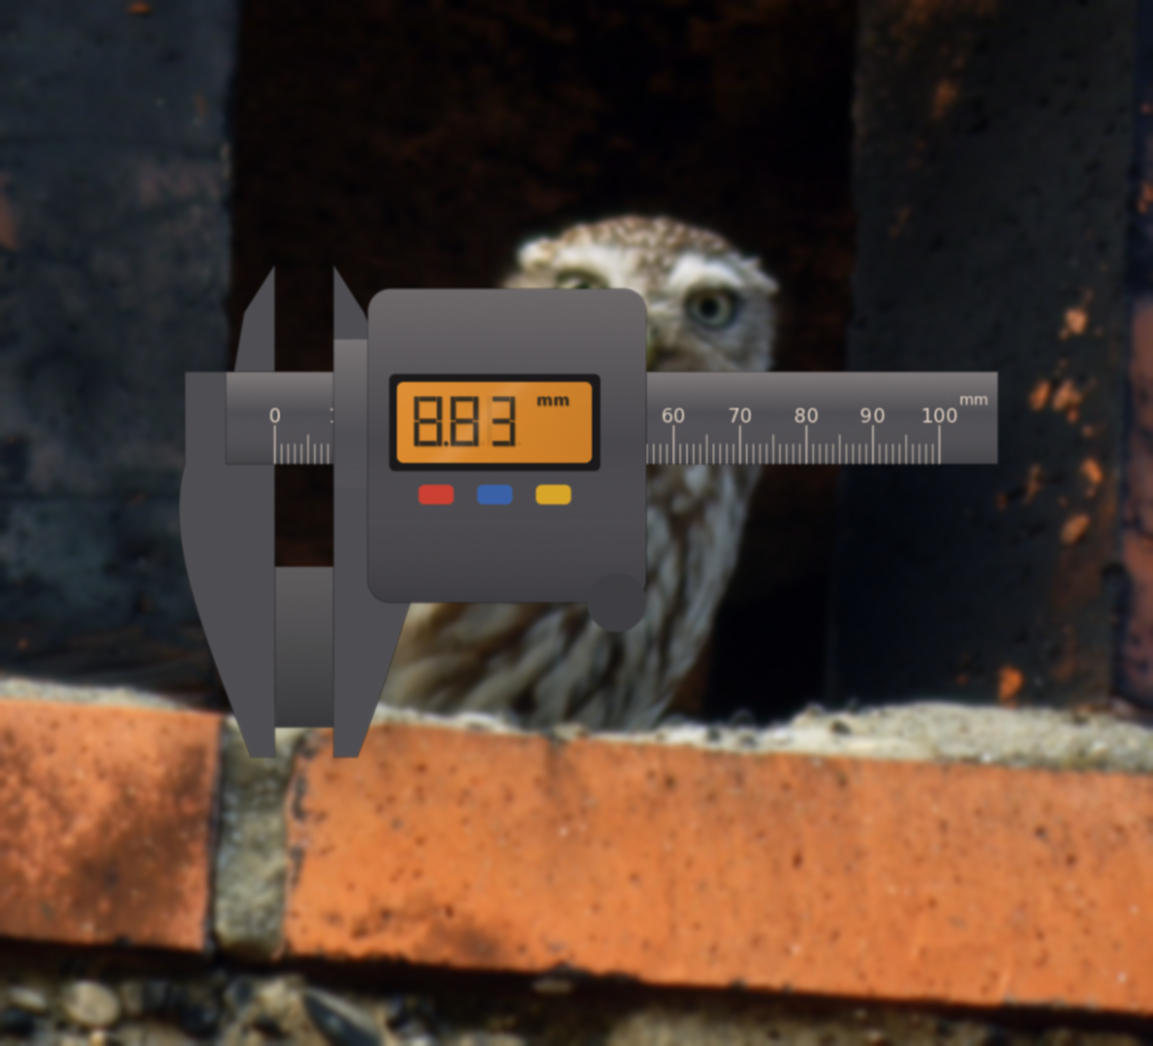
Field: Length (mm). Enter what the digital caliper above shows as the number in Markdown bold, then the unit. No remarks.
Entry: **8.83** mm
